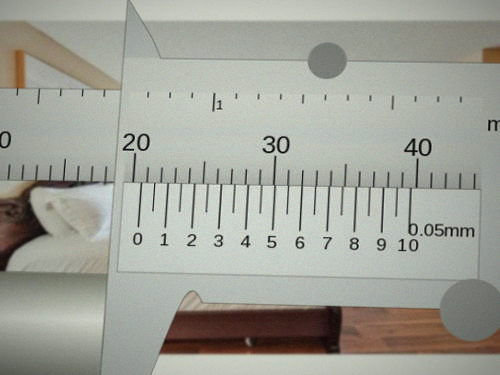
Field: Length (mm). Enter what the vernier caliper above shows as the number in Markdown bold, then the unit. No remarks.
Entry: **20.6** mm
